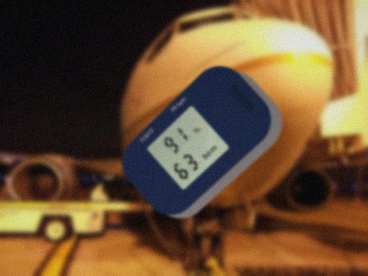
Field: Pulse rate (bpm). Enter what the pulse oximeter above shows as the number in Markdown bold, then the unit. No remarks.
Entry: **63** bpm
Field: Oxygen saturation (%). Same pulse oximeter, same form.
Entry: **91** %
